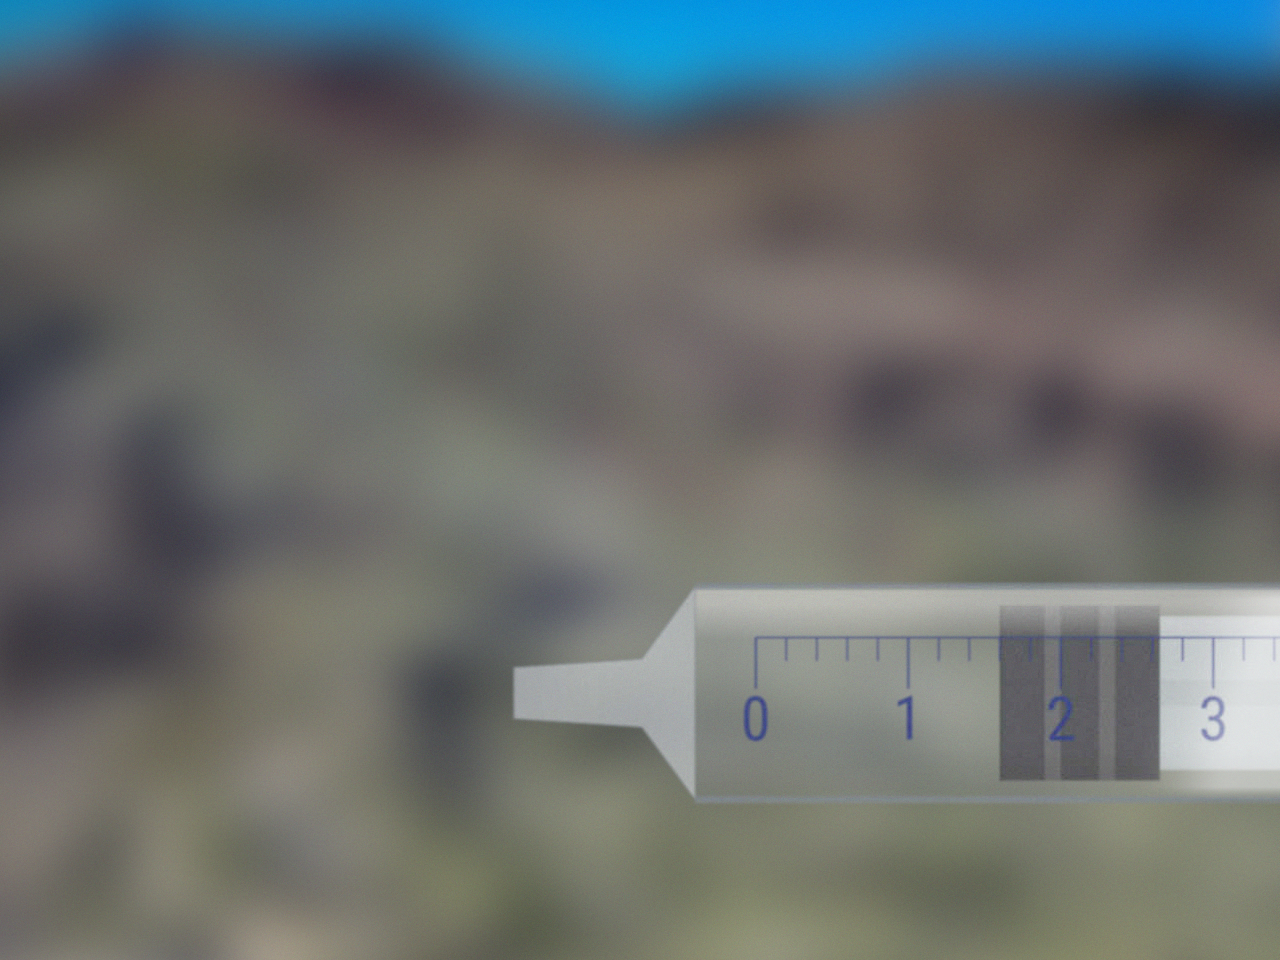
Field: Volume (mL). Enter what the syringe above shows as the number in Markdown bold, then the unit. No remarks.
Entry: **1.6** mL
